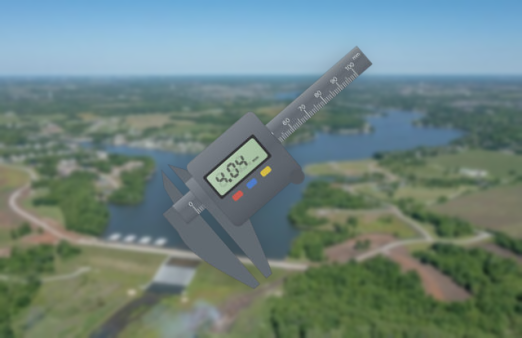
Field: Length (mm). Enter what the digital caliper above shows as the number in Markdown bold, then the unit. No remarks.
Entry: **4.04** mm
